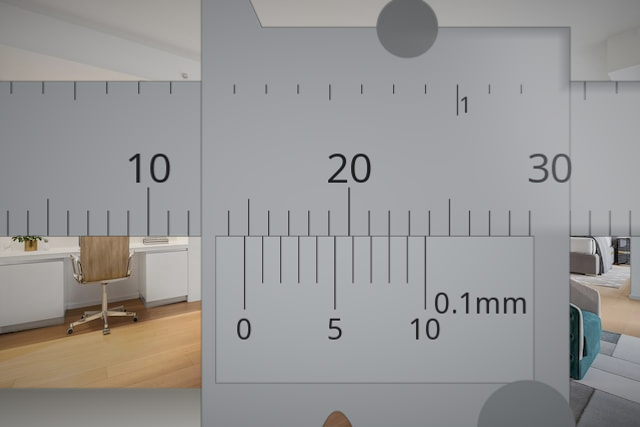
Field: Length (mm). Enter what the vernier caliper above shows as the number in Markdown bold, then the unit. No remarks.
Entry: **14.8** mm
